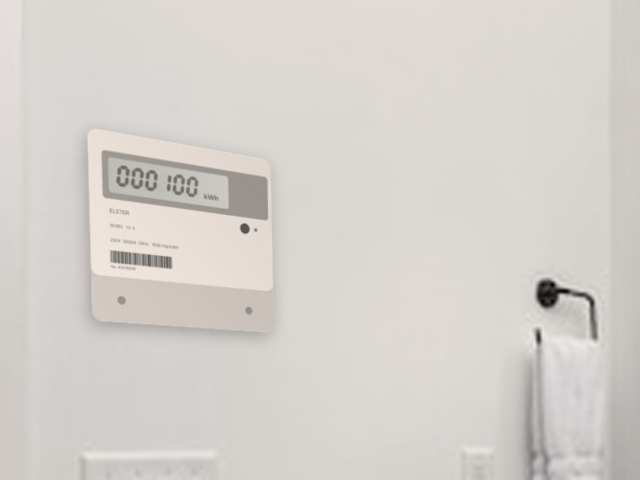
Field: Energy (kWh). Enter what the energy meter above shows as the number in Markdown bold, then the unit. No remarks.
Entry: **100** kWh
